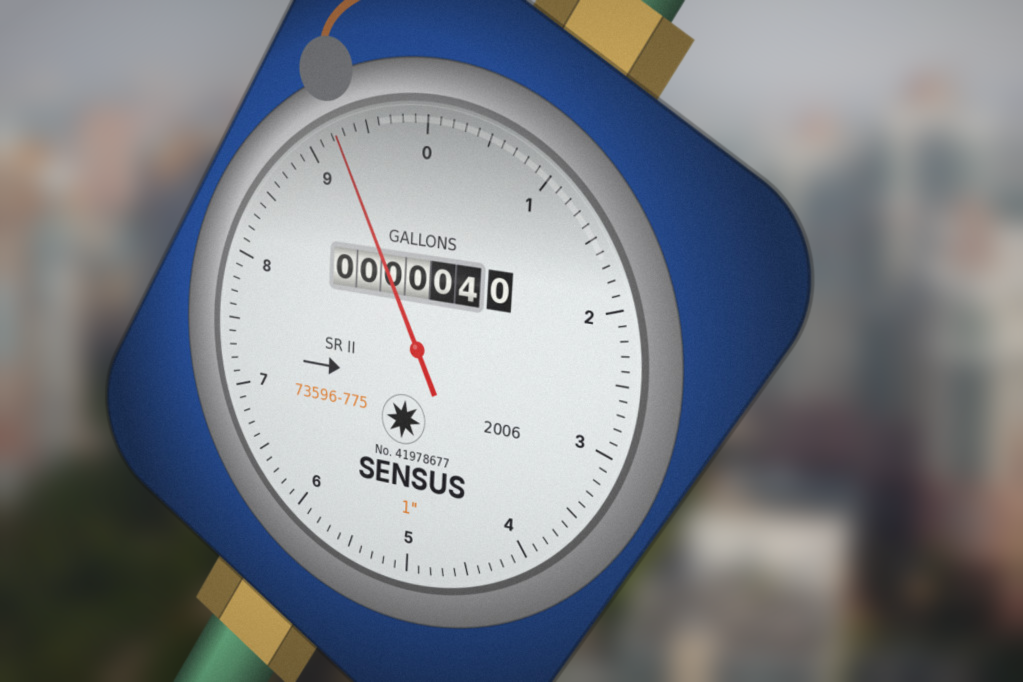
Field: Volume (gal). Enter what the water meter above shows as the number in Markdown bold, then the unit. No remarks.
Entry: **39.2** gal
